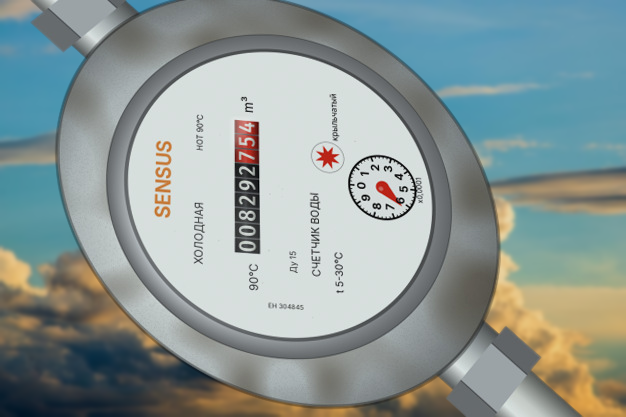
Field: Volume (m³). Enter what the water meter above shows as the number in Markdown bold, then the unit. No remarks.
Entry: **8292.7546** m³
